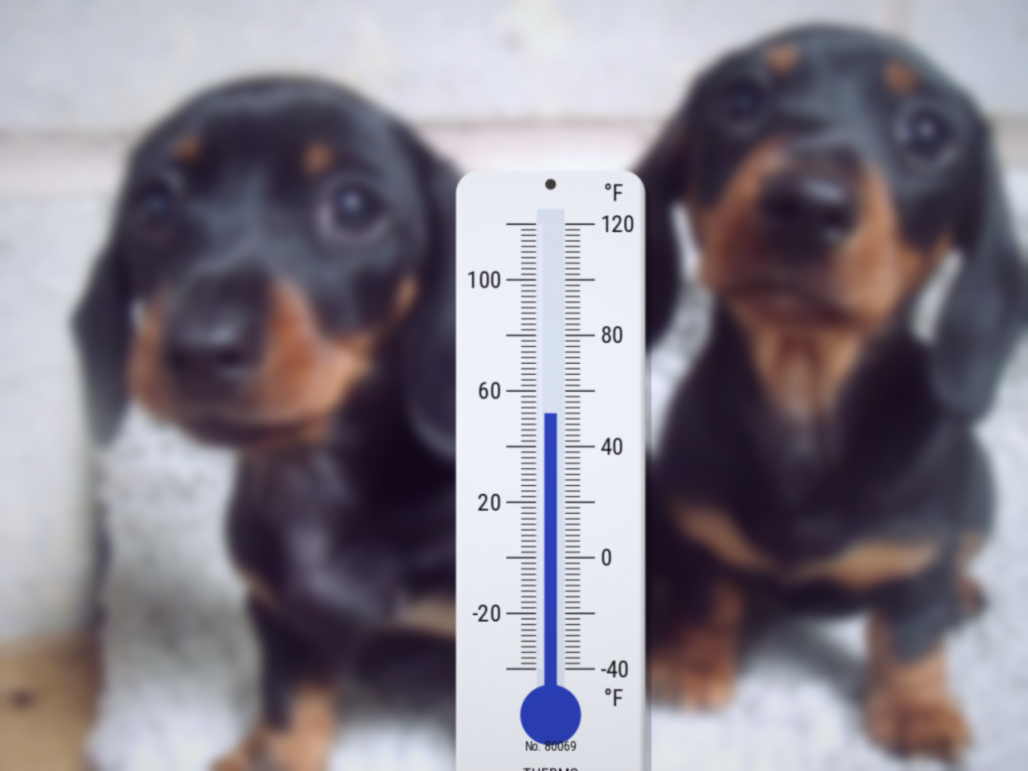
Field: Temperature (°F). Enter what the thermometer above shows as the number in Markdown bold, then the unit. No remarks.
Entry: **52** °F
